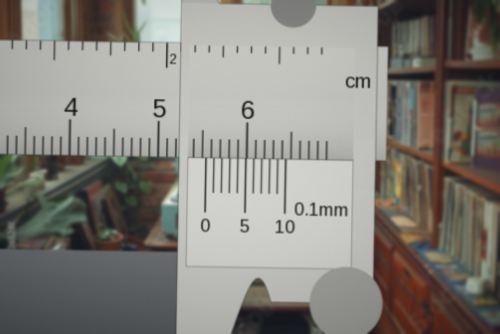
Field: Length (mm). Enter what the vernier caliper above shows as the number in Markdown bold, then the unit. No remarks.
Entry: **55.4** mm
